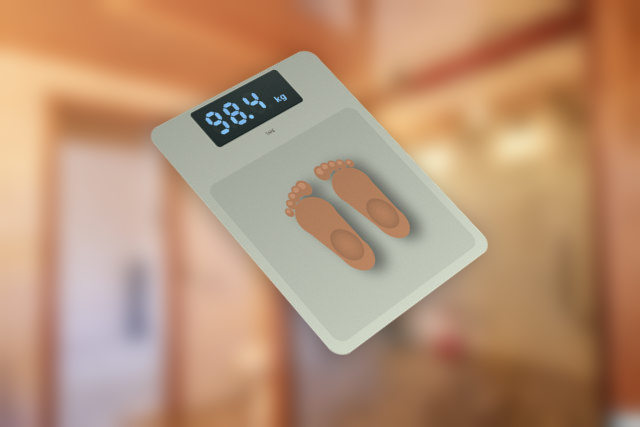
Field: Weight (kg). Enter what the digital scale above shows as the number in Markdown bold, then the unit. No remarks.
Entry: **98.4** kg
